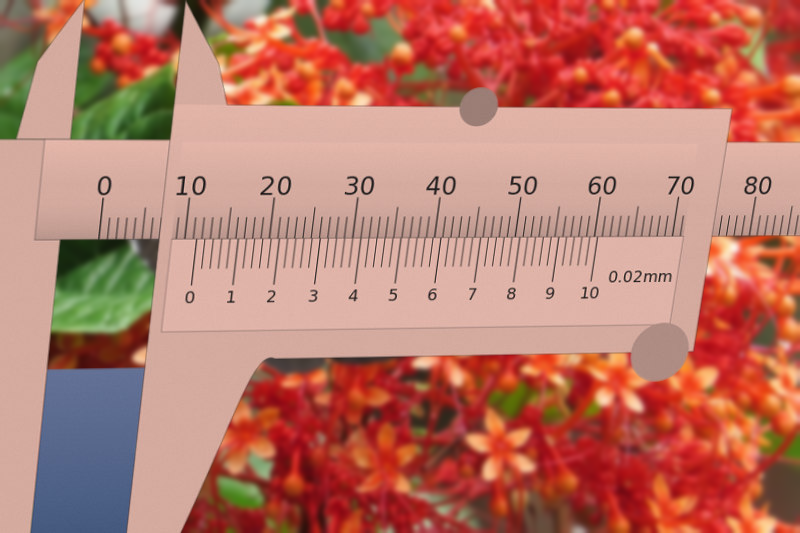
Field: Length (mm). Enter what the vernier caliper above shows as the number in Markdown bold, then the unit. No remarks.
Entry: **11.4** mm
